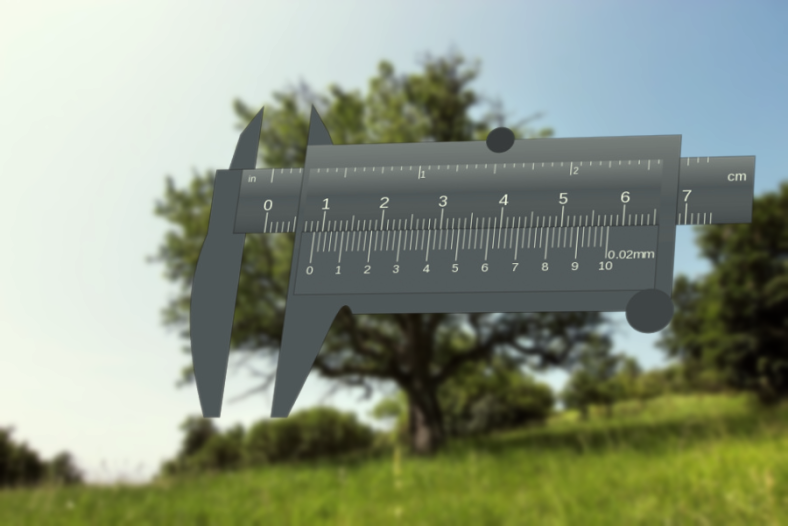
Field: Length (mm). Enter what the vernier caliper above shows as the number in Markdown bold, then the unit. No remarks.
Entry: **8.6** mm
